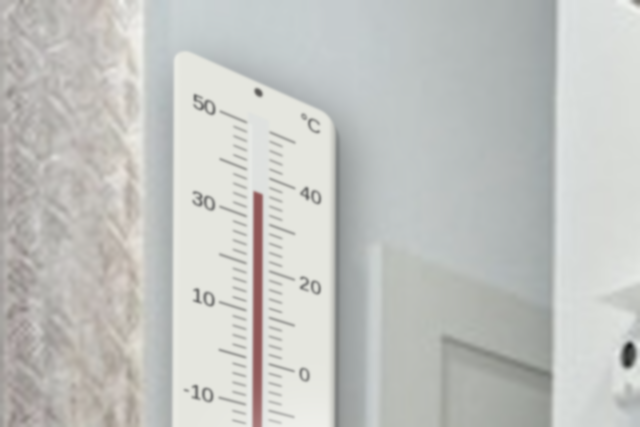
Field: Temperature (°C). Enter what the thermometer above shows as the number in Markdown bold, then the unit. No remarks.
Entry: **36** °C
